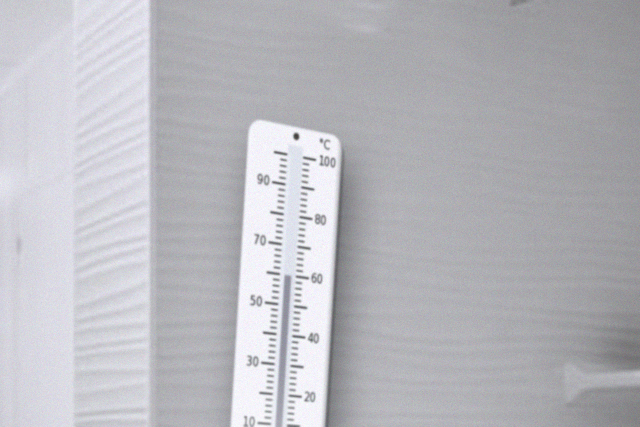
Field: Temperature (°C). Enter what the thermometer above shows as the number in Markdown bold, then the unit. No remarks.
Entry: **60** °C
